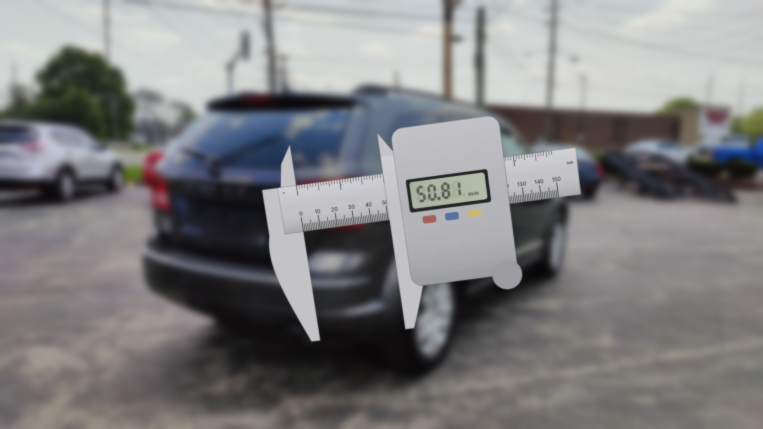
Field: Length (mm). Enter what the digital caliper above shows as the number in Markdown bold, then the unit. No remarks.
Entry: **50.81** mm
